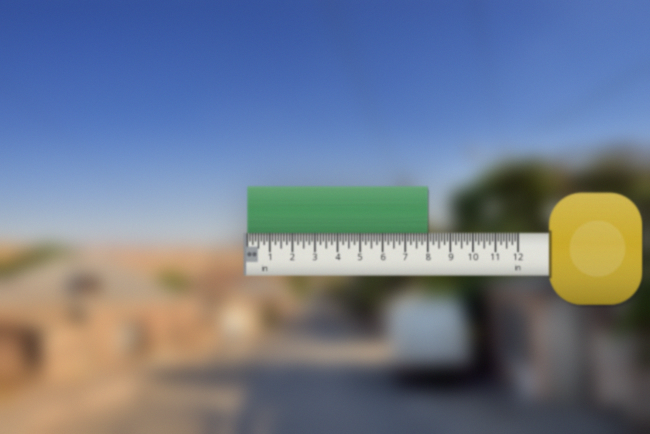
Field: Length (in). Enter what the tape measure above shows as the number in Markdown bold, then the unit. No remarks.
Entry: **8** in
